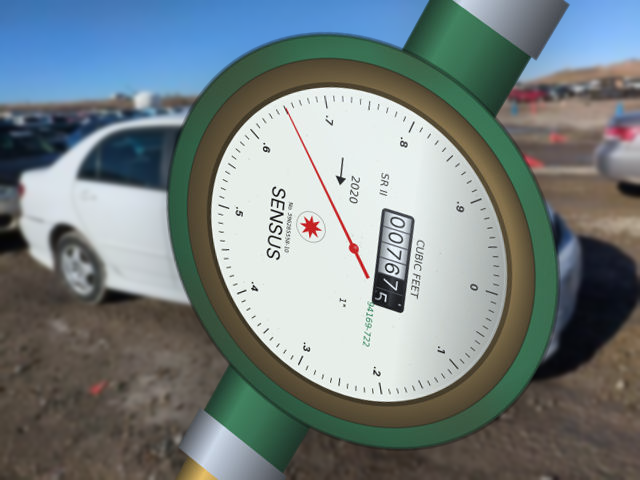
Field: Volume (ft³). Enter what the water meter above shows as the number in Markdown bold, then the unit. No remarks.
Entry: **7674.65** ft³
